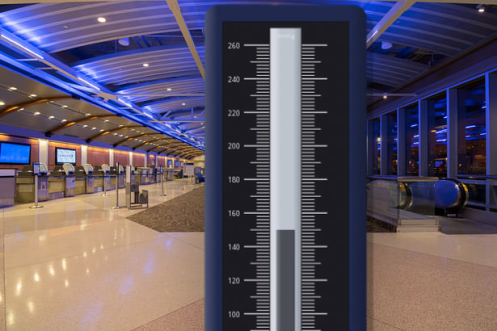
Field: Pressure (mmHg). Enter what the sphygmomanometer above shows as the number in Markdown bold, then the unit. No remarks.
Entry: **150** mmHg
